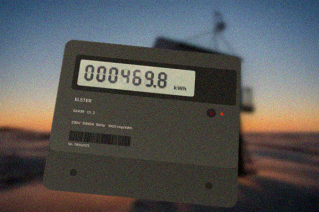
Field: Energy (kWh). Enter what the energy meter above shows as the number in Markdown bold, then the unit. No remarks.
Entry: **469.8** kWh
